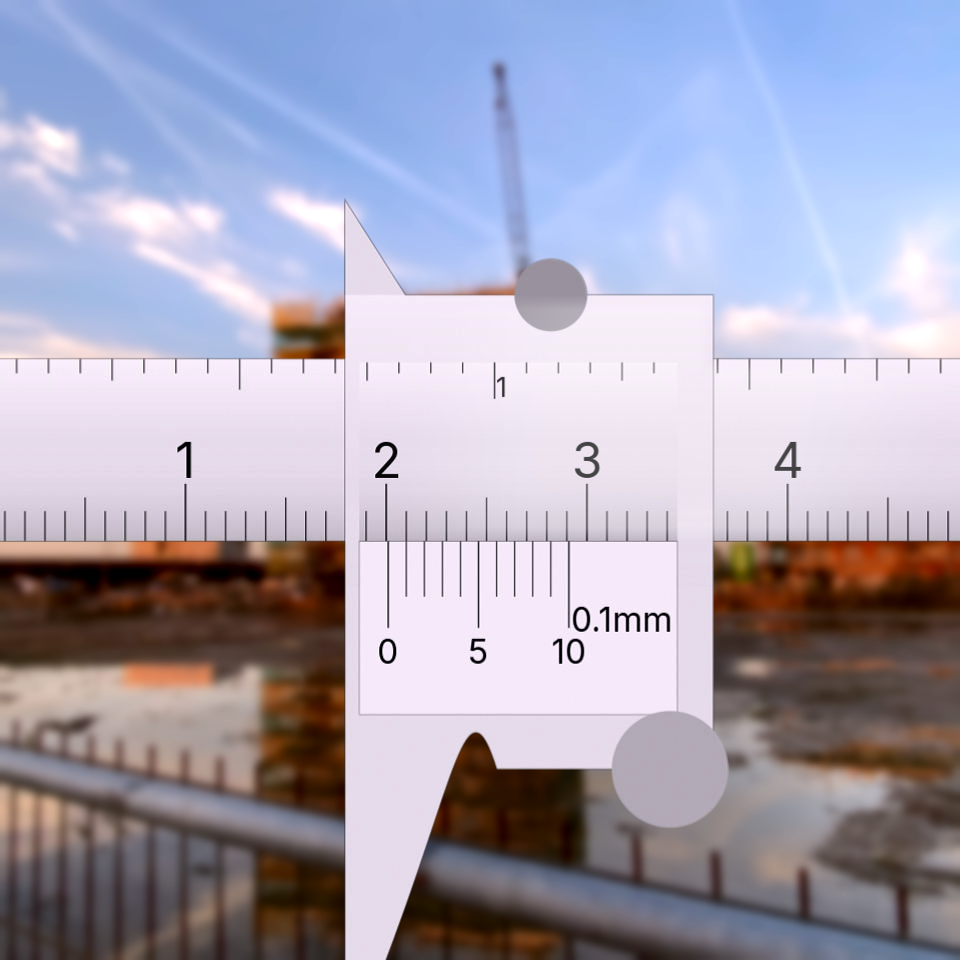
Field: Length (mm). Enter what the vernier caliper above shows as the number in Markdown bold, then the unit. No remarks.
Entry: **20.1** mm
